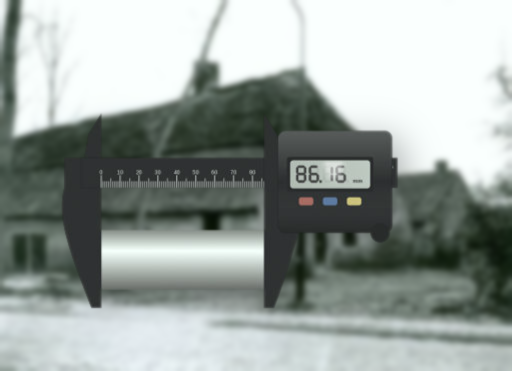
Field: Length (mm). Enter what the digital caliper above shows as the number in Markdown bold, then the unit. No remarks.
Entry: **86.16** mm
